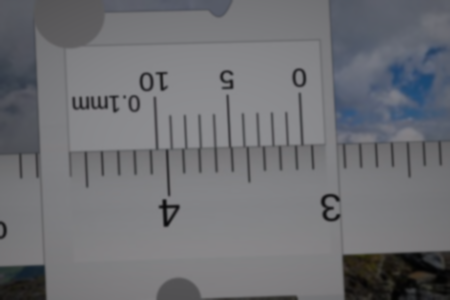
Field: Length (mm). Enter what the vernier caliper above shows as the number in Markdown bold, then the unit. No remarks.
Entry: **31.6** mm
